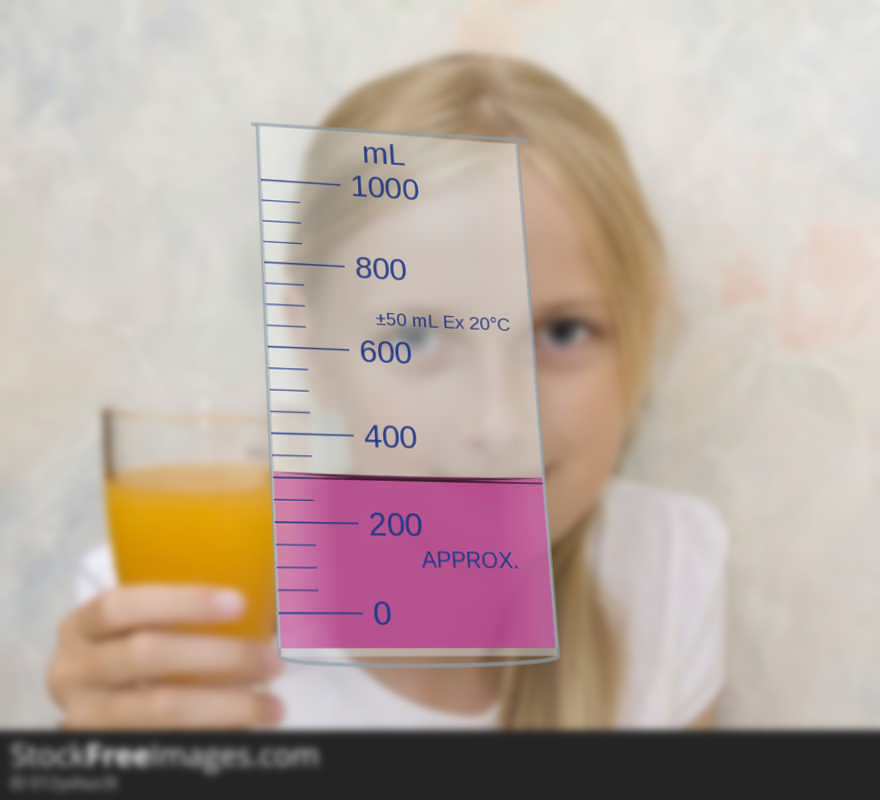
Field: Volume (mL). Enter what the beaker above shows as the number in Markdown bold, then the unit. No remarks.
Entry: **300** mL
